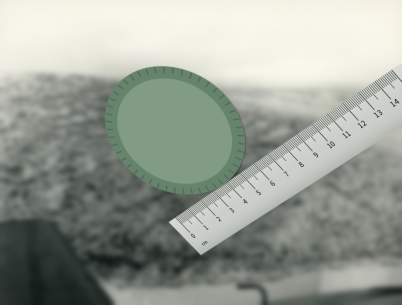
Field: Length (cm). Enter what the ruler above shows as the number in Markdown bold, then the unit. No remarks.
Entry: **7.5** cm
